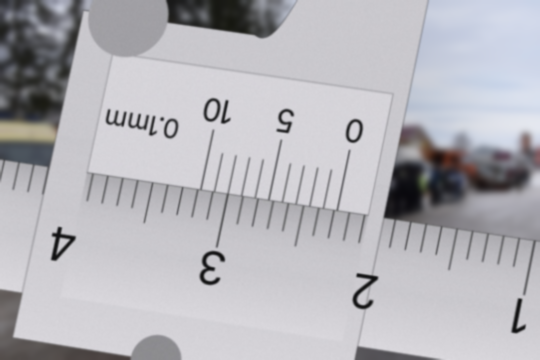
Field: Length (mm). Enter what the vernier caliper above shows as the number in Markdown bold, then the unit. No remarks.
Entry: **22.8** mm
